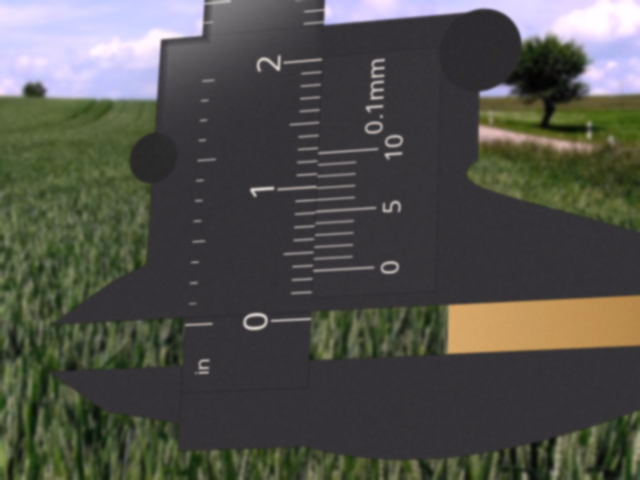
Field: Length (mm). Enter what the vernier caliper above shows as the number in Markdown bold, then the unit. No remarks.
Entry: **3.6** mm
